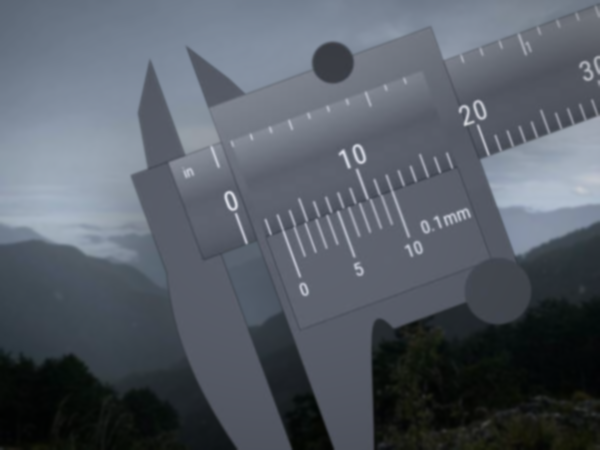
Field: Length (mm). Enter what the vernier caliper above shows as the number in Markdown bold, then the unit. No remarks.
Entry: **3.0** mm
